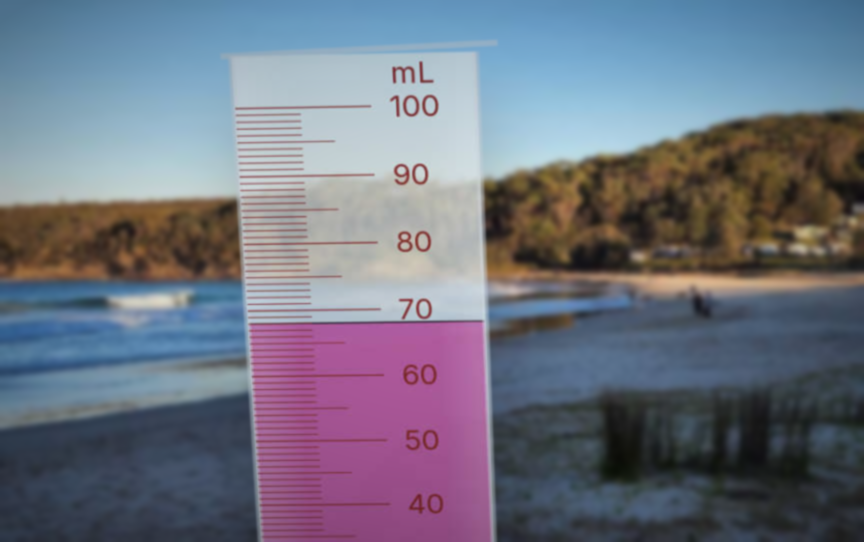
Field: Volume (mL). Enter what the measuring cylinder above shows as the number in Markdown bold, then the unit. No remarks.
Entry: **68** mL
